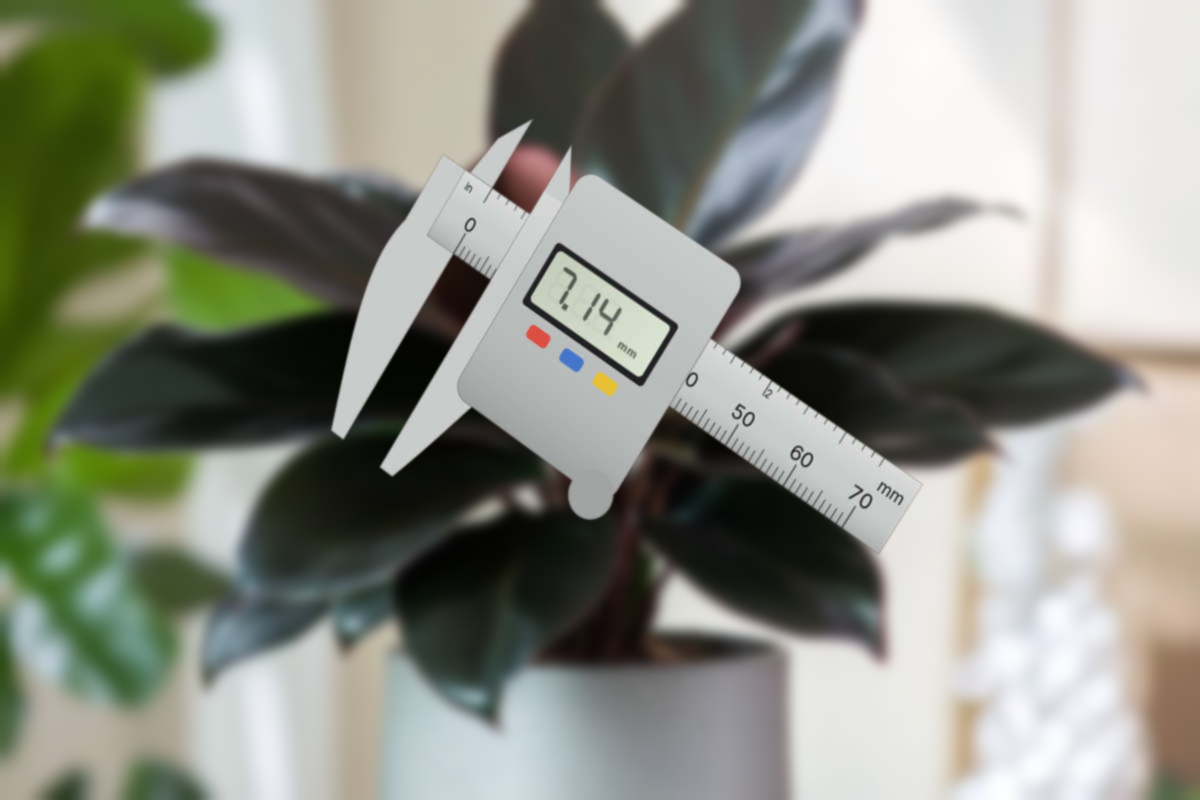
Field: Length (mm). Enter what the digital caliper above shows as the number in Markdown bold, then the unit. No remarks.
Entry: **7.14** mm
